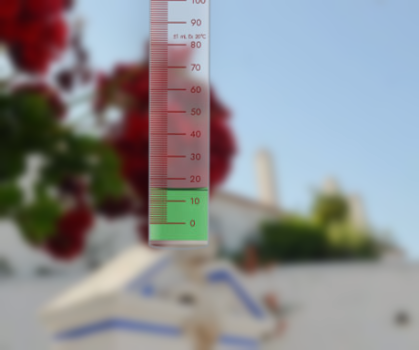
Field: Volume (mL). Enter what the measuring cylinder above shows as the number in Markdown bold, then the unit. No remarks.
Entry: **15** mL
